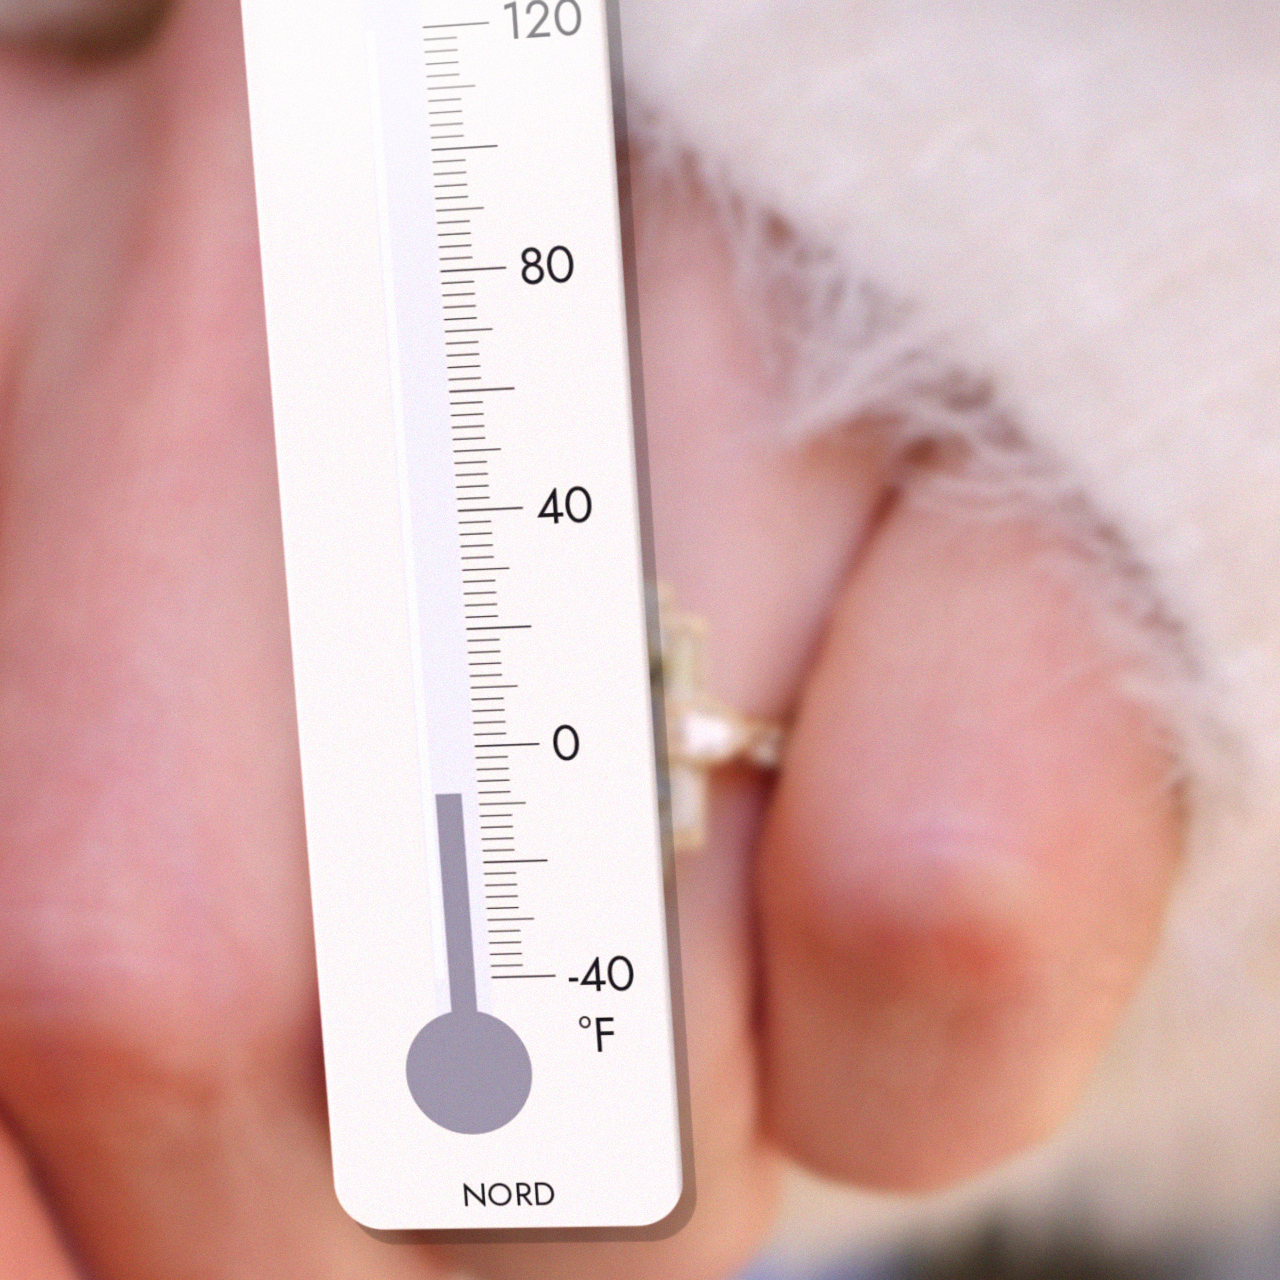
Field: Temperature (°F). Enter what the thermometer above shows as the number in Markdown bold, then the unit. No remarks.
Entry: **-8** °F
